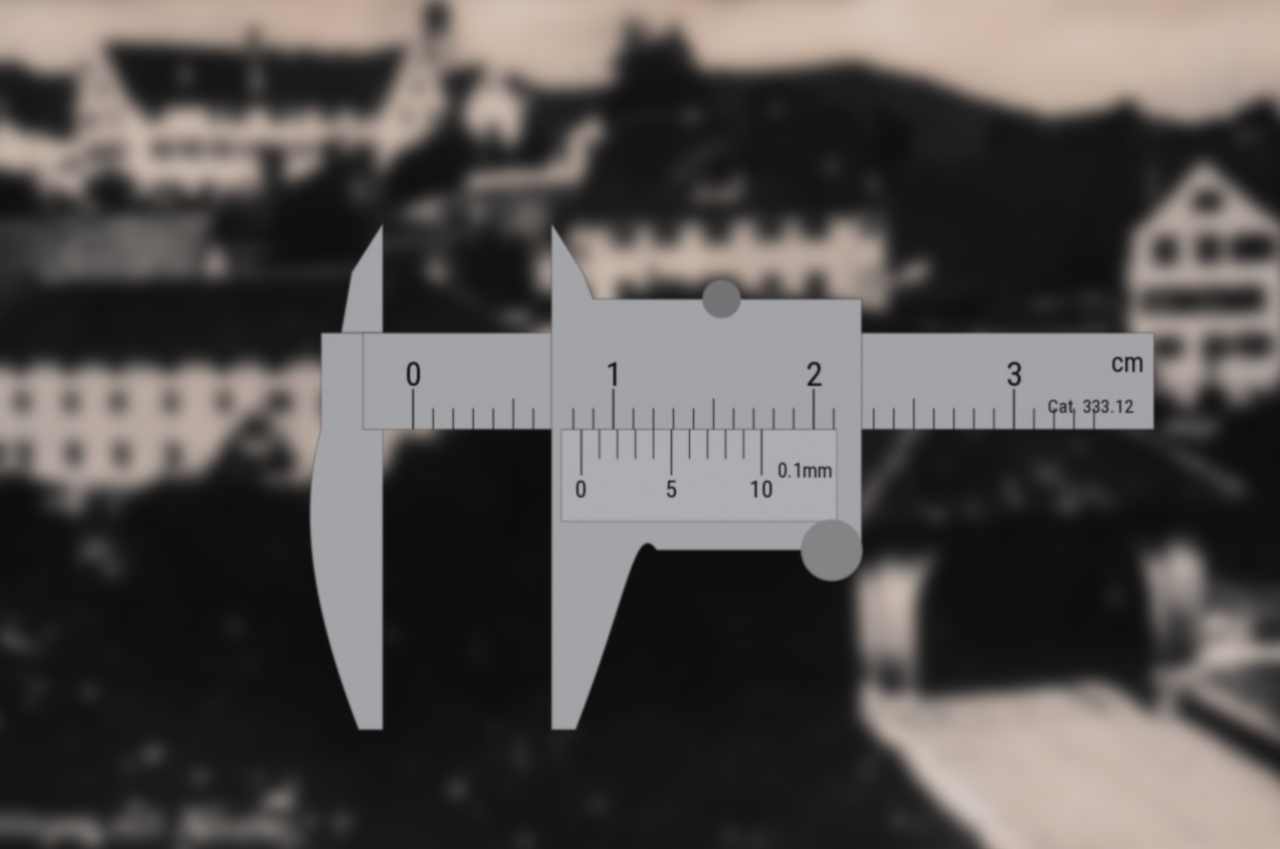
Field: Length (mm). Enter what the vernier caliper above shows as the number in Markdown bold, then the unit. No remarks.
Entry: **8.4** mm
